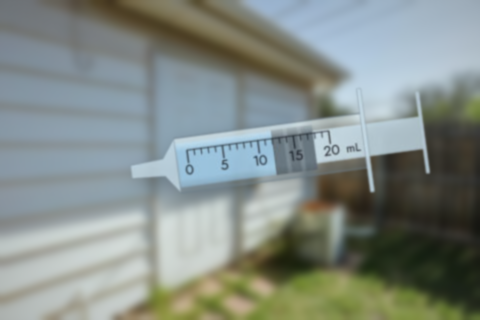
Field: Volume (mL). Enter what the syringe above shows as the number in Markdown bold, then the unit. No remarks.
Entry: **12** mL
